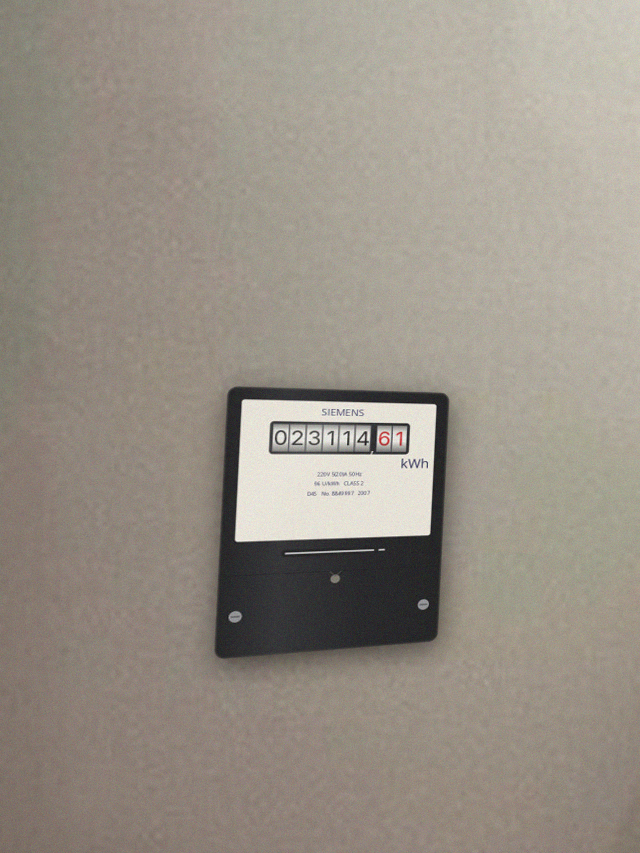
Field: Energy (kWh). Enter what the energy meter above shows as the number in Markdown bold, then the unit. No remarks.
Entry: **23114.61** kWh
